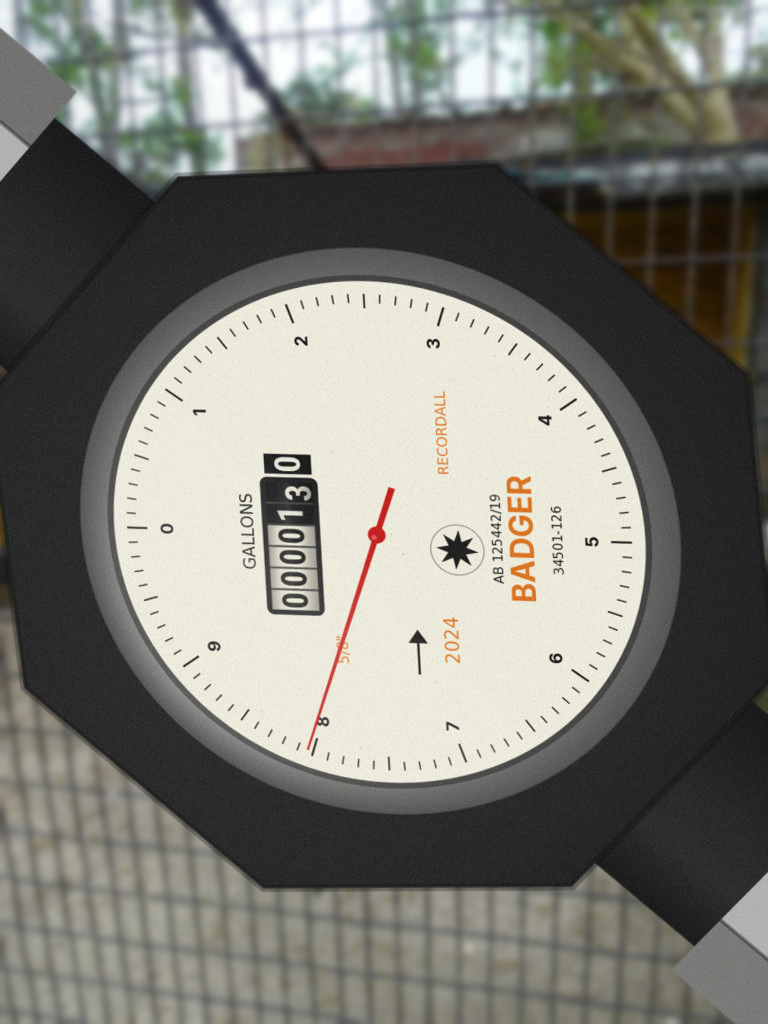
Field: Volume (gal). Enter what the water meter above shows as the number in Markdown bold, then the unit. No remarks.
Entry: **128.0** gal
